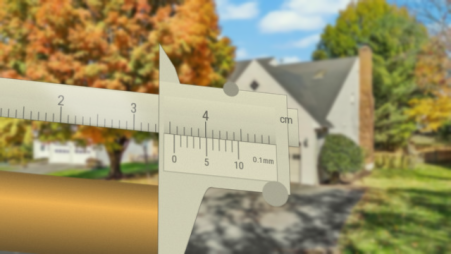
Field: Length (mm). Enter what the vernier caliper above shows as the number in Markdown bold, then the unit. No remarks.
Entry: **35.6** mm
